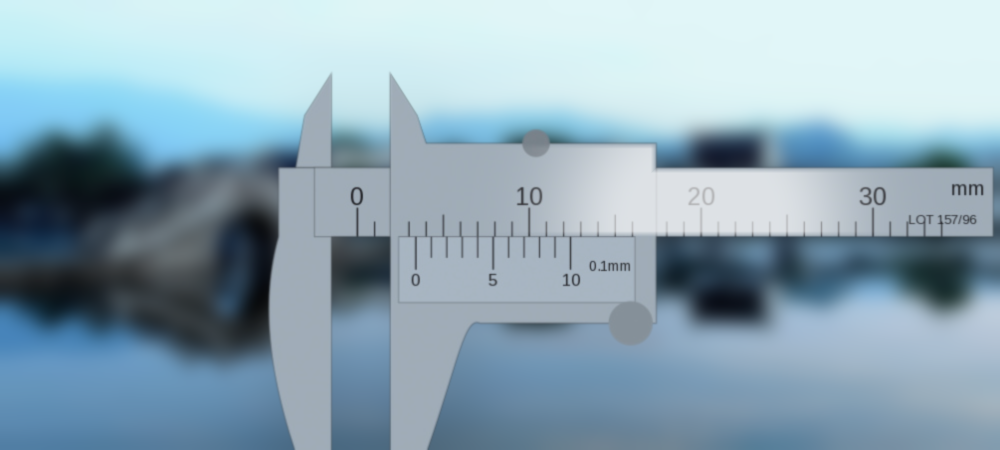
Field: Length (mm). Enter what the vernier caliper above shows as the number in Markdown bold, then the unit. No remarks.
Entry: **3.4** mm
